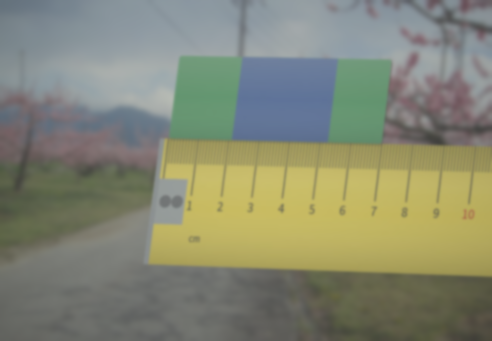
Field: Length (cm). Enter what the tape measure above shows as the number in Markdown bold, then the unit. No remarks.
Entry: **7** cm
